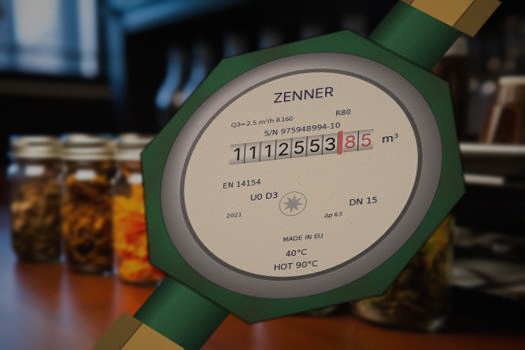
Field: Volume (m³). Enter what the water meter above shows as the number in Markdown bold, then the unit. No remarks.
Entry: **1112553.85** m³
